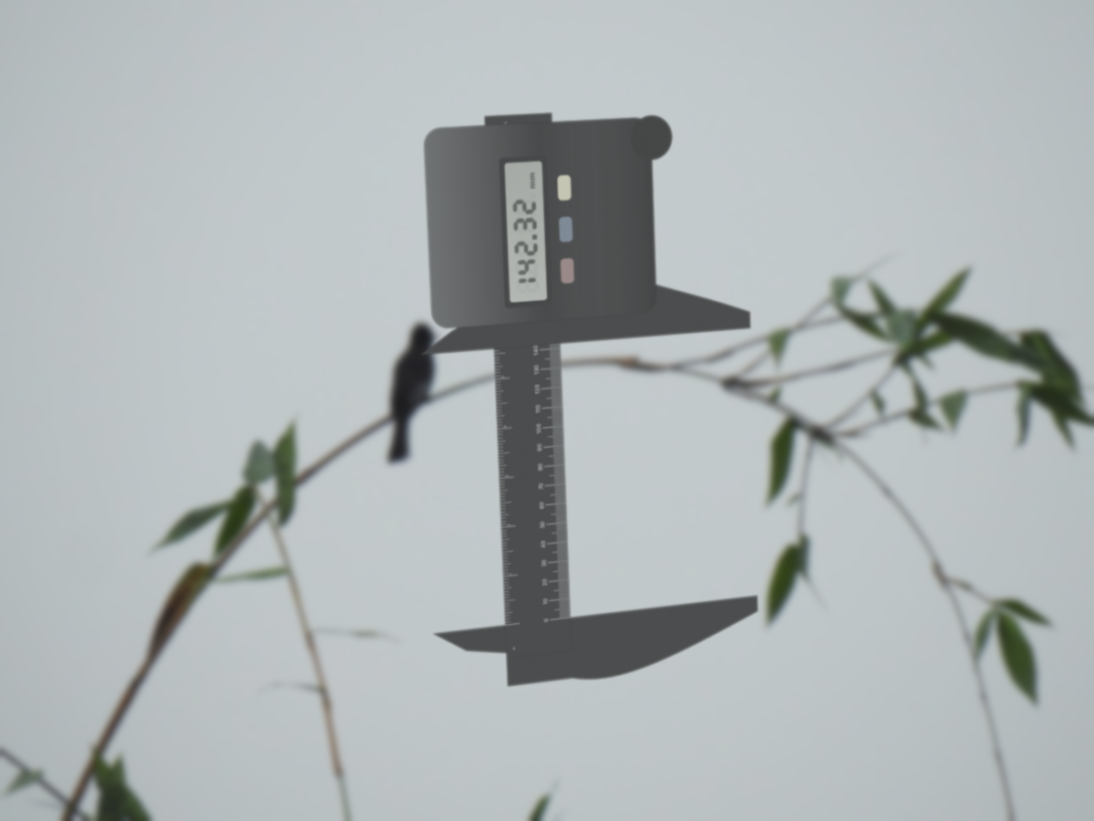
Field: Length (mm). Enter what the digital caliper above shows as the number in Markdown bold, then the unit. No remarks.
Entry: **142.32** mm
